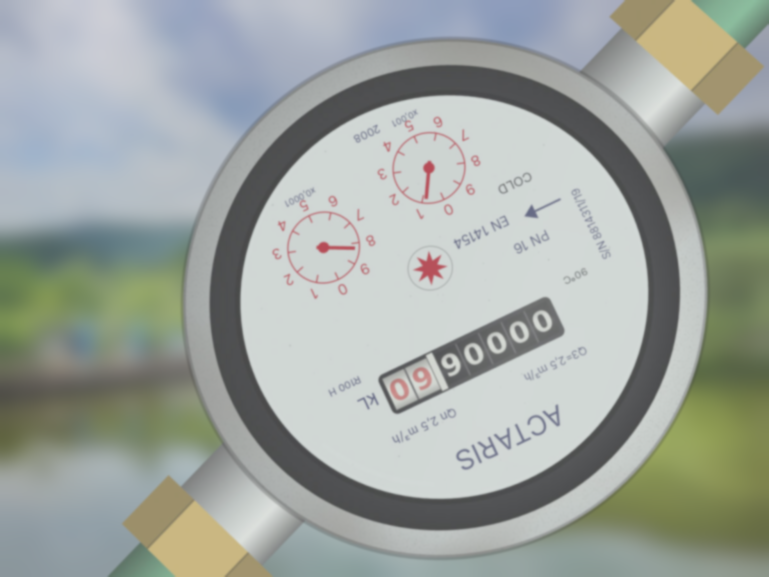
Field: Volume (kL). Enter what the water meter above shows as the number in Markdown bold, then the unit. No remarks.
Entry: **6.6008** kL
